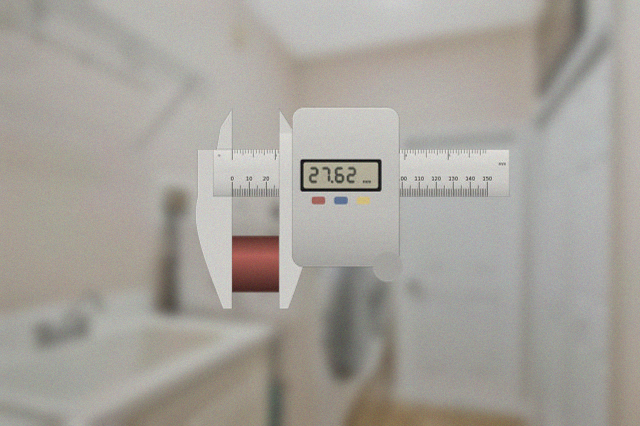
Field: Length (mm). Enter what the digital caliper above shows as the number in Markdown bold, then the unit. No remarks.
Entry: **27.62** mm
